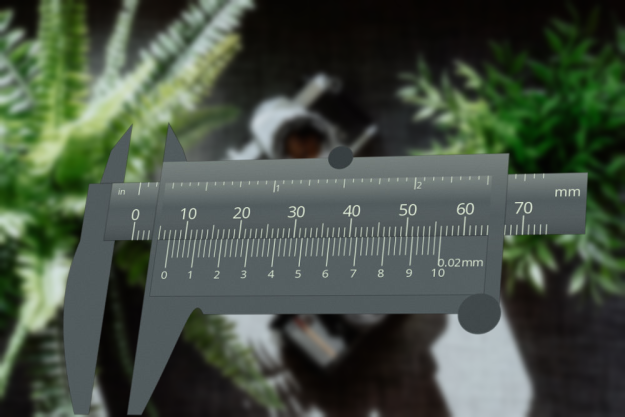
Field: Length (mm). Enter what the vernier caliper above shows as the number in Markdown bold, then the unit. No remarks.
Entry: **7.0** mm
